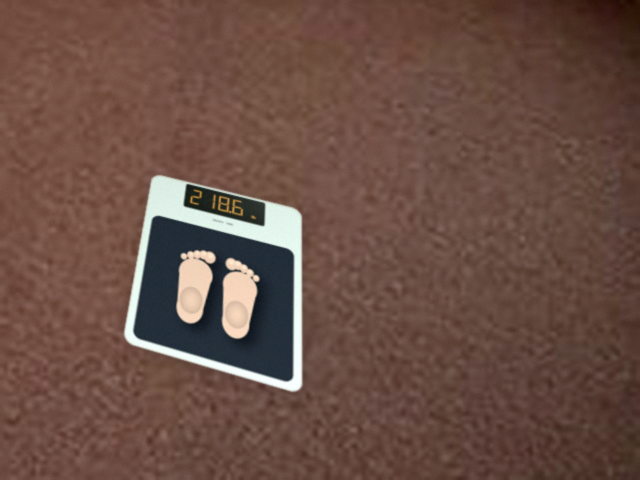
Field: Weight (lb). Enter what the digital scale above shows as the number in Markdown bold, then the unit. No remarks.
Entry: **218.6** lb
